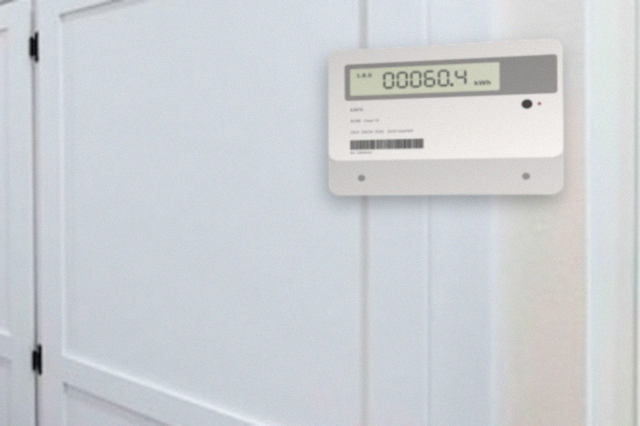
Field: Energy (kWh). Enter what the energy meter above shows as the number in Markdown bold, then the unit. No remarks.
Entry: **60.4** kWh
